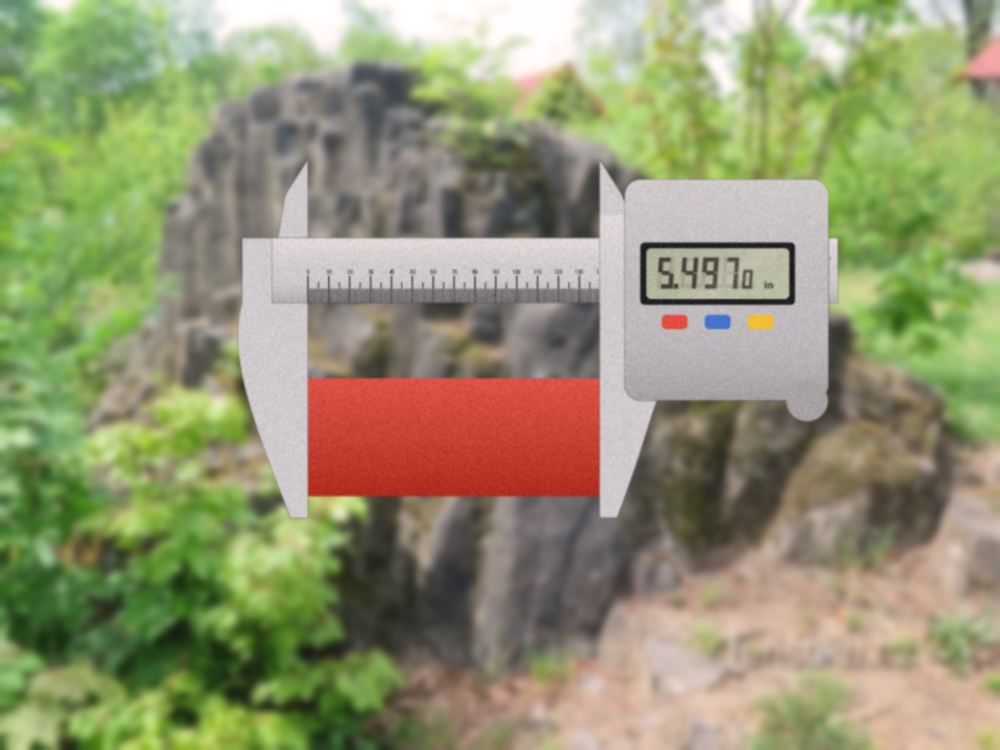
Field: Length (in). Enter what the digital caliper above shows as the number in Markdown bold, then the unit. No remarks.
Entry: **5.4970** in
